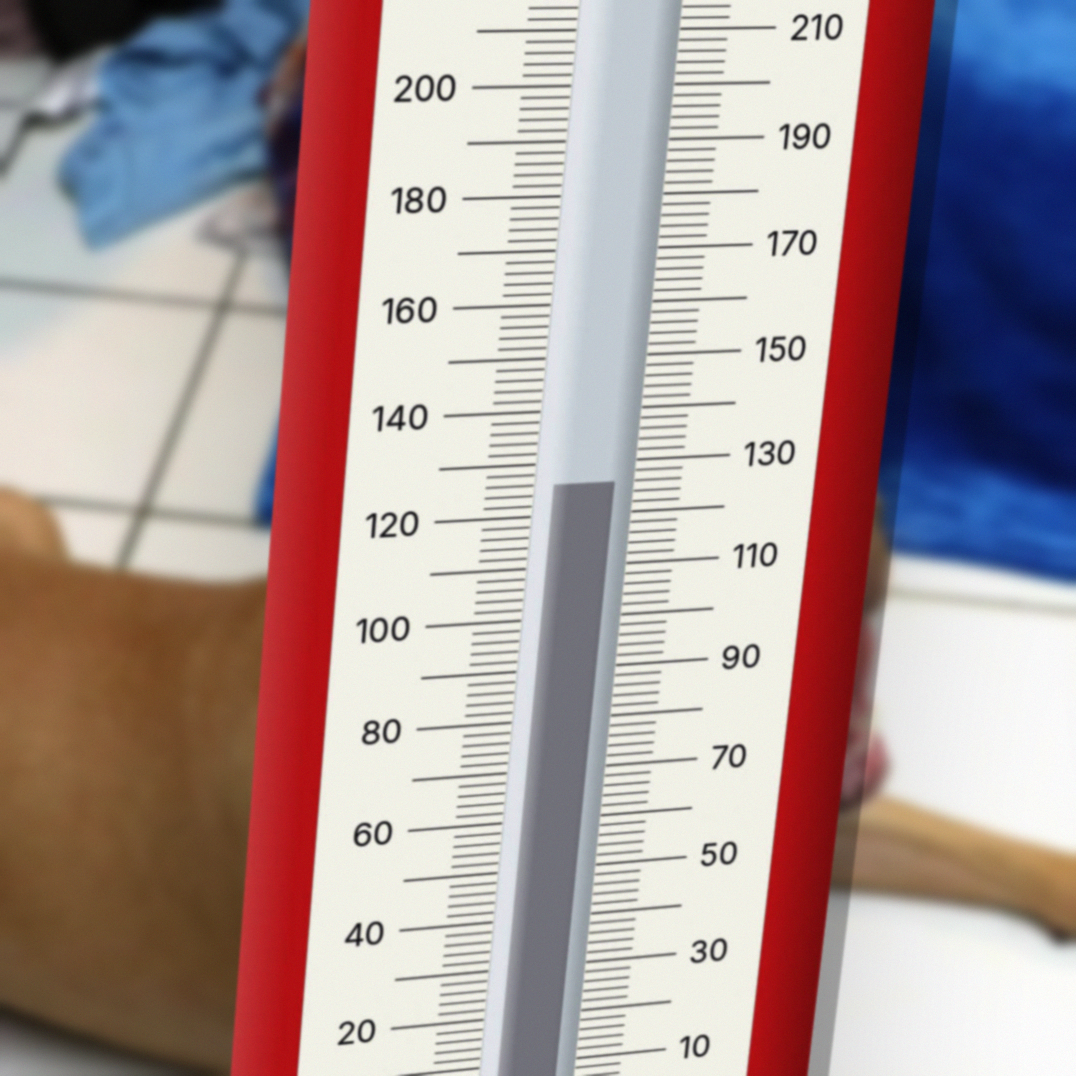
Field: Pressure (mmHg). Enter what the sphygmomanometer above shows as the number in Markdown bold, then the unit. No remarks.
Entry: **126** mmHg
